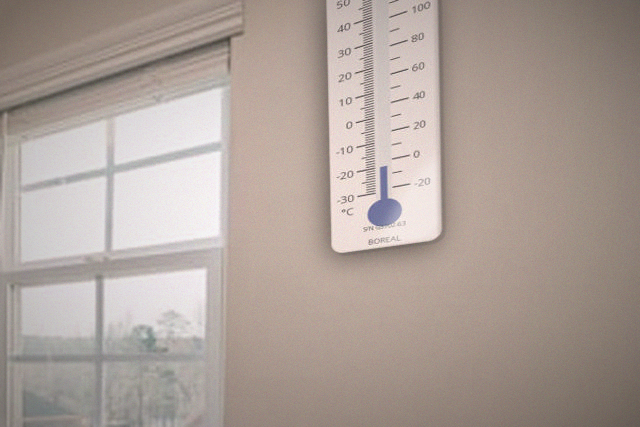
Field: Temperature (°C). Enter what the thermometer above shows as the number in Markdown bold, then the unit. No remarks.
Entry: **-20** °C
